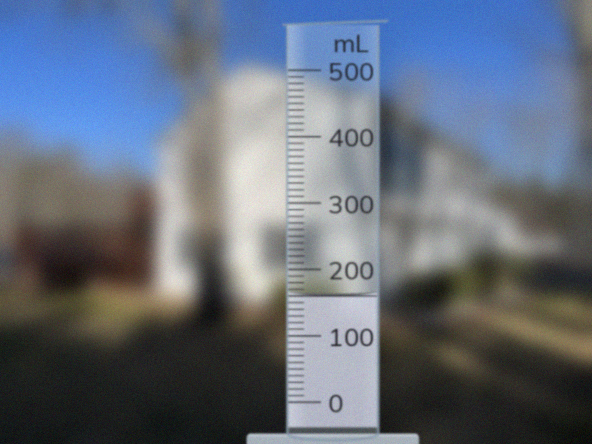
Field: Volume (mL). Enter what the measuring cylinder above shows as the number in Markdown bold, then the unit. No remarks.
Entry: **160** mL
